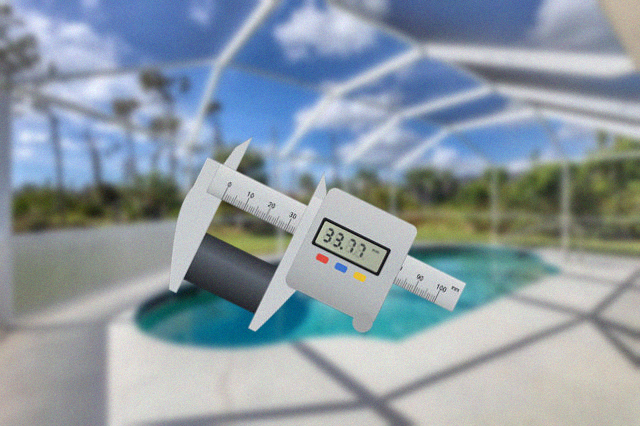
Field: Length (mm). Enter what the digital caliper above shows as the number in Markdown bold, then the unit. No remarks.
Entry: **33.77** mm
